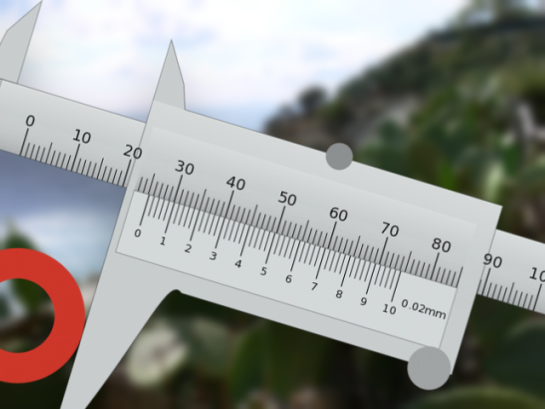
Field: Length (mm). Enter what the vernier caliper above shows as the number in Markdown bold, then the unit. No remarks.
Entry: **25.2** mm
